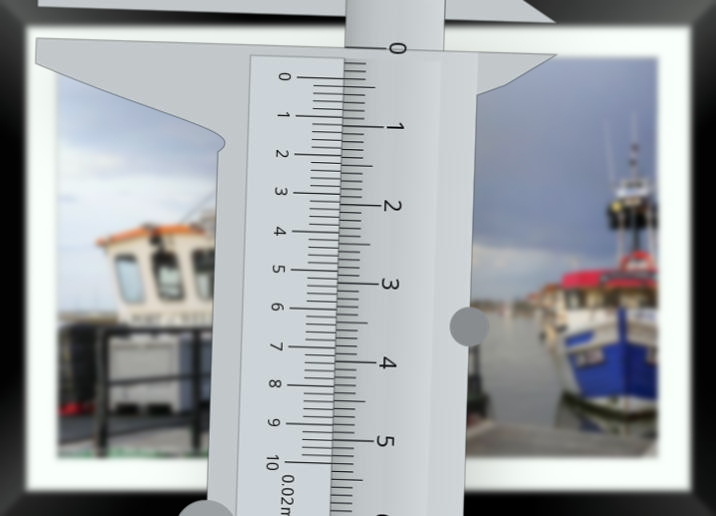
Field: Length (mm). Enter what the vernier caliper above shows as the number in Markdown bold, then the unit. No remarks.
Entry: **4.0** mm
